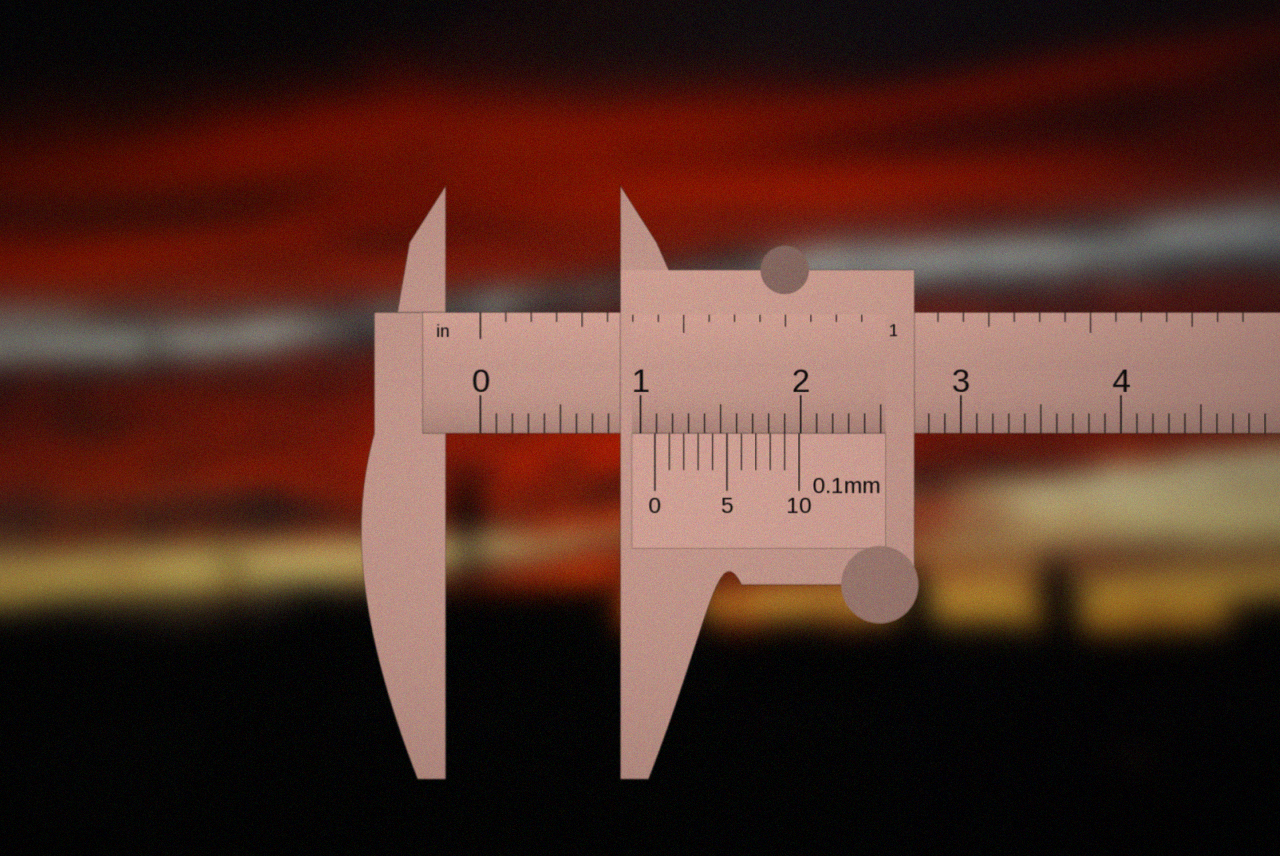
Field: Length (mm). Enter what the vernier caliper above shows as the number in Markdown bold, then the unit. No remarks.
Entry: **10.9** mm
